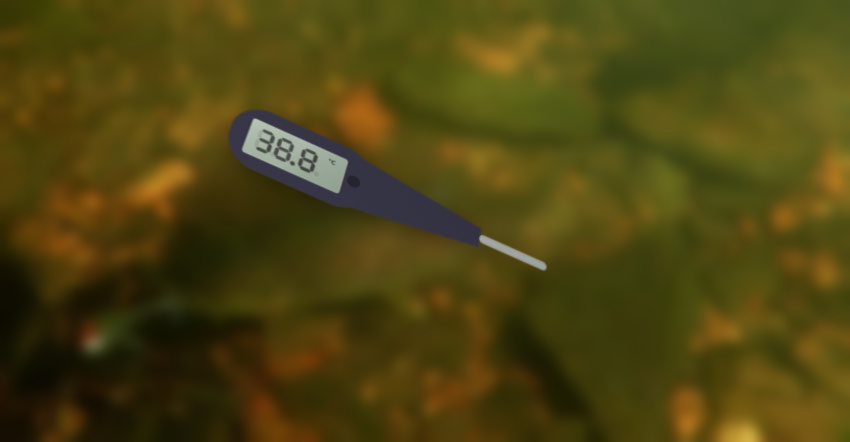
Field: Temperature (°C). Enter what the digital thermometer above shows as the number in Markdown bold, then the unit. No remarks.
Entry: **38.8** °C
